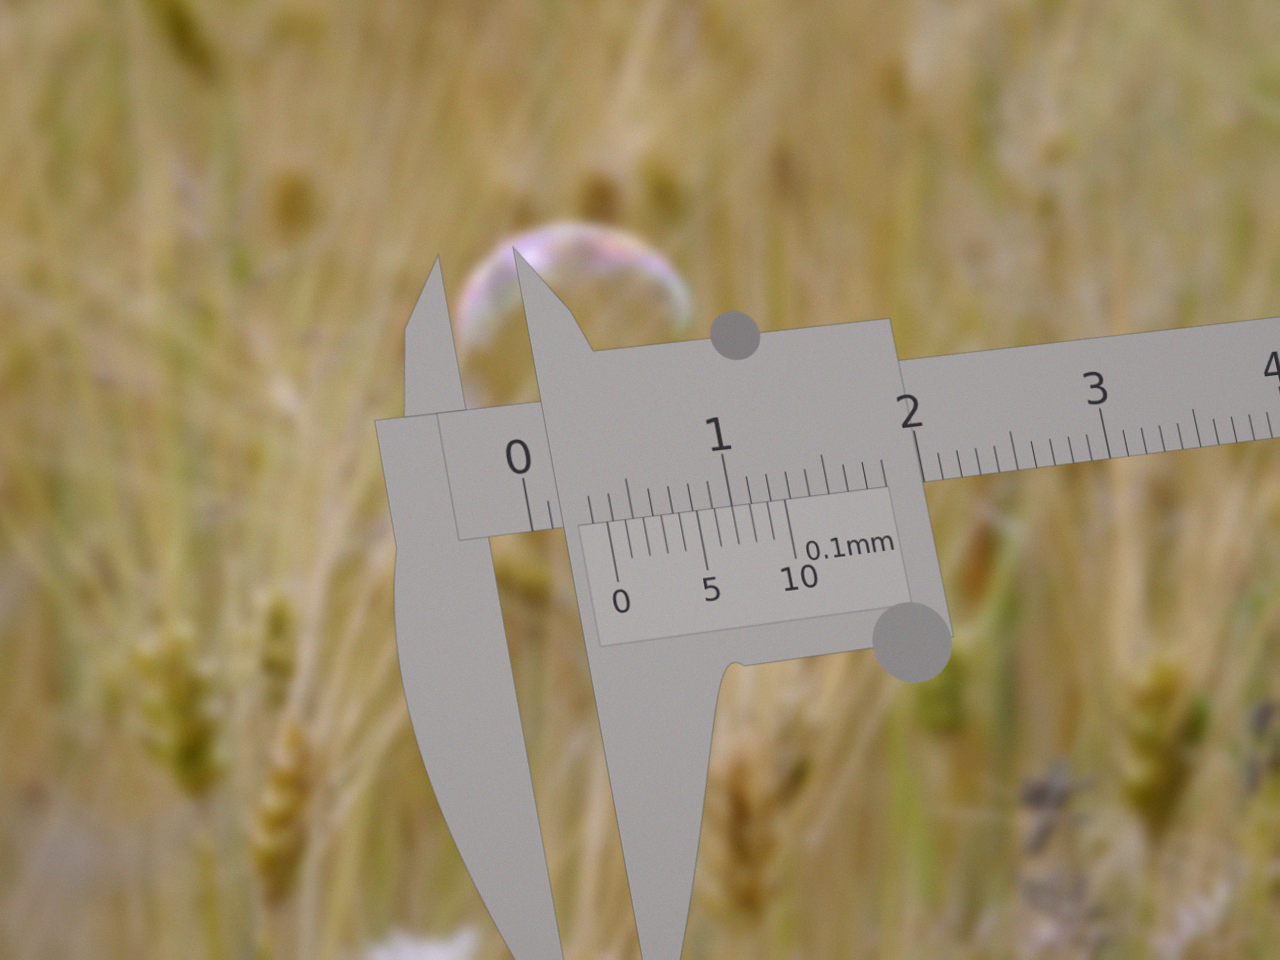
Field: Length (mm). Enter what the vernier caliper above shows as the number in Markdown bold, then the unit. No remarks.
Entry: **3.7** mm
